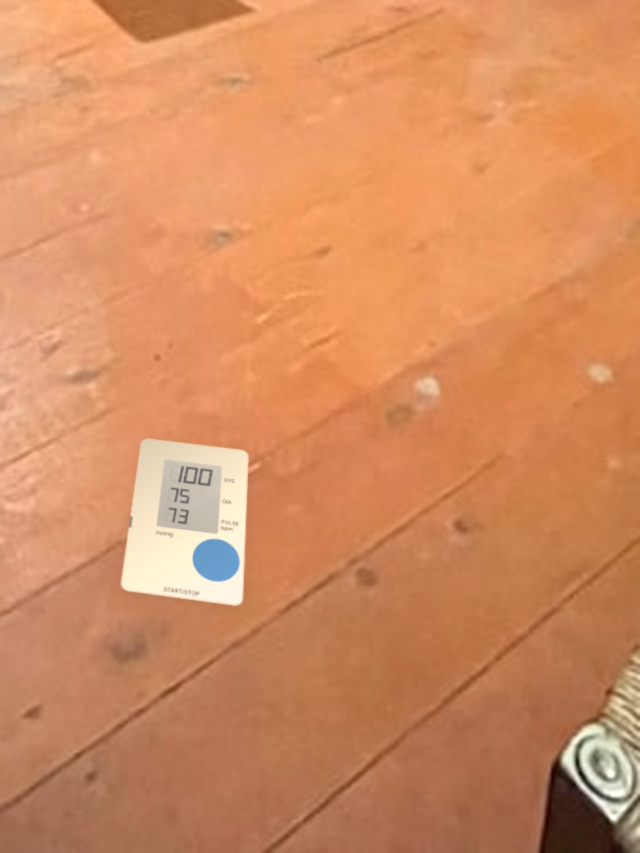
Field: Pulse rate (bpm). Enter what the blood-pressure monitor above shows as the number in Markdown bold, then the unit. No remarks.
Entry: **73** bpm
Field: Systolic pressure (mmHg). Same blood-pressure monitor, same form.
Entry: **100** mmHg
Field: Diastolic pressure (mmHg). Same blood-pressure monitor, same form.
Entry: **75** mmHg
